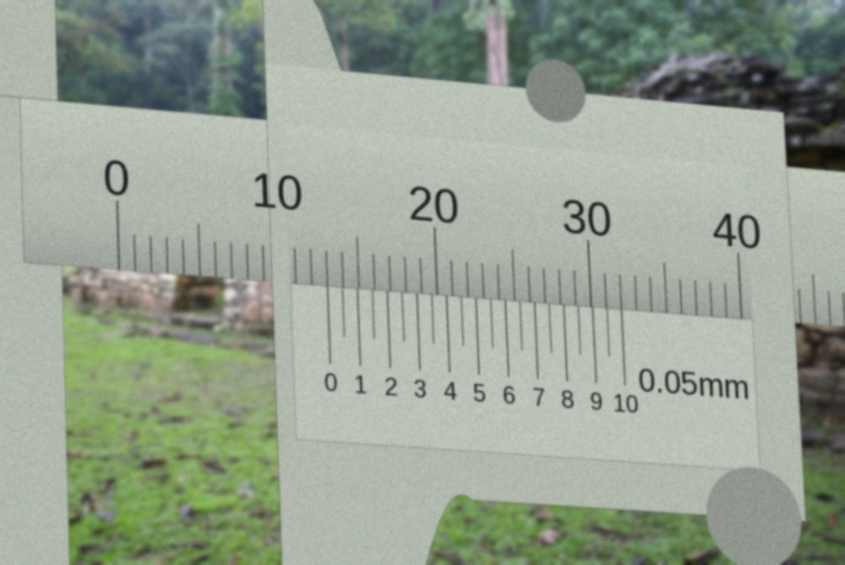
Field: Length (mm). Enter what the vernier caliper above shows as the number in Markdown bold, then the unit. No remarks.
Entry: **13.0** mm
